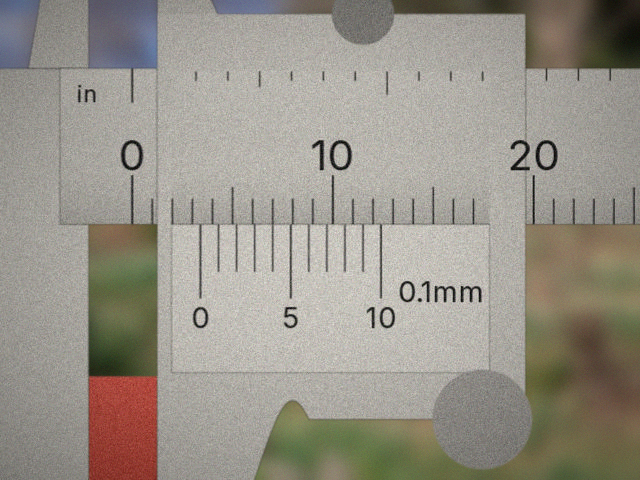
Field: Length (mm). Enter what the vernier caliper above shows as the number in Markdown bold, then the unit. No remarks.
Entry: **3.4** mm
